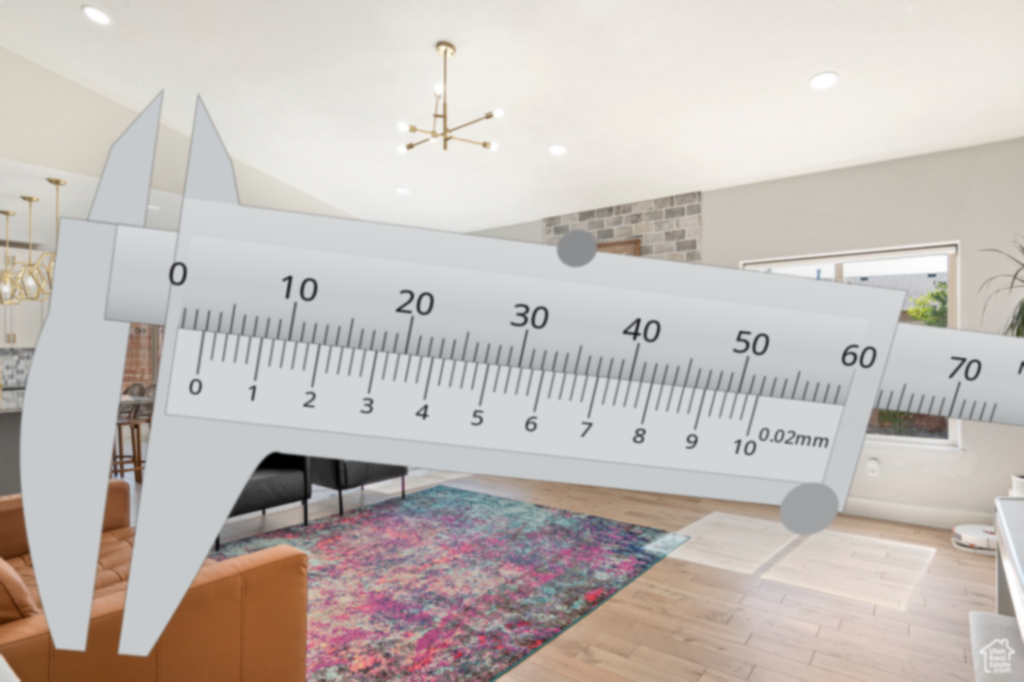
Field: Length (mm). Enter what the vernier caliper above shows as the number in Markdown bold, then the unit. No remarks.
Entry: **2.8** mm
